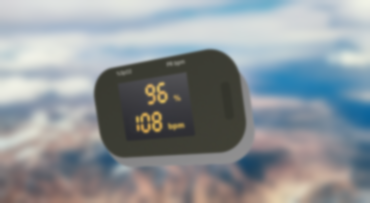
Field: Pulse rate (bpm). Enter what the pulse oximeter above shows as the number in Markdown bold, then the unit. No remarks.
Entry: **108** bpm
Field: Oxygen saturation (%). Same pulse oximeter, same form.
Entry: **96** %
